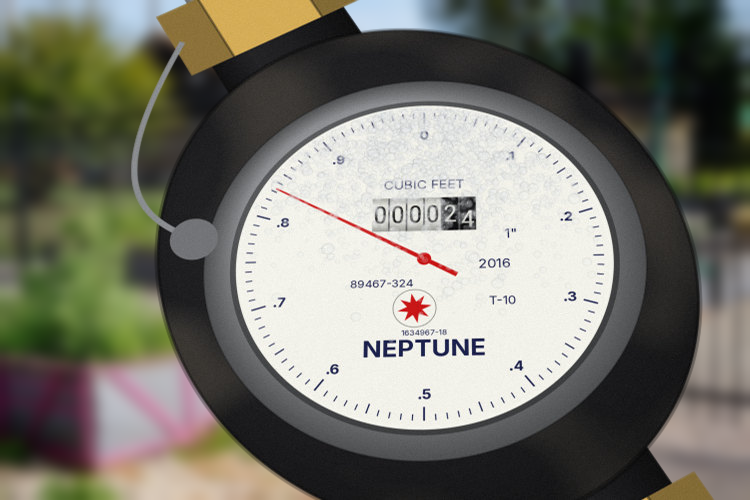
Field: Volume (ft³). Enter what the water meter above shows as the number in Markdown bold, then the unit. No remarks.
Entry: **23.83** ft³
